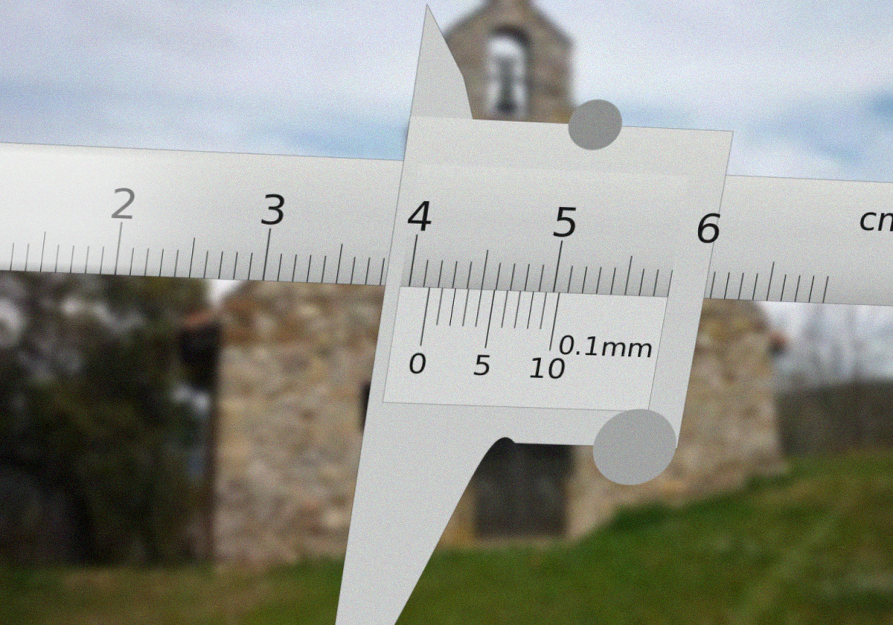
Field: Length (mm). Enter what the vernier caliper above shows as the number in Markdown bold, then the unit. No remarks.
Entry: **41.4** mm
